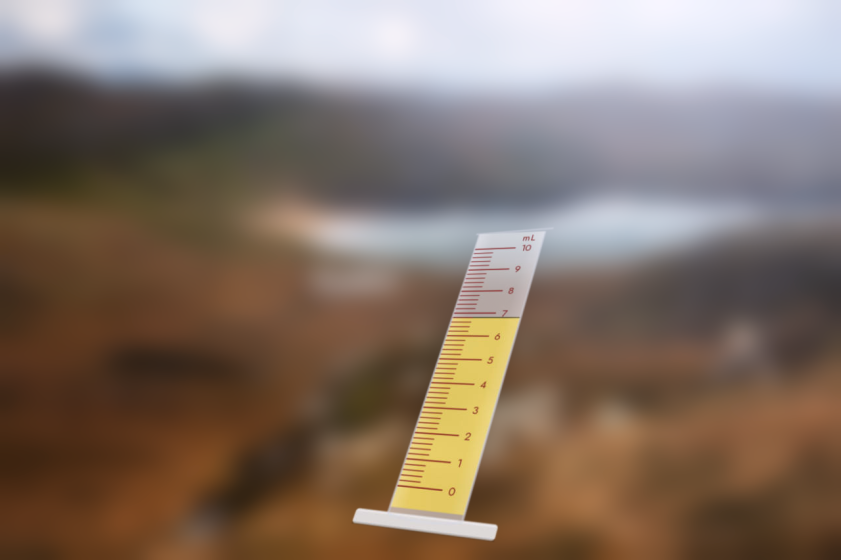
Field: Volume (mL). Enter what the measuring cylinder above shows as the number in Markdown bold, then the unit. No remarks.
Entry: **6.8** mL
